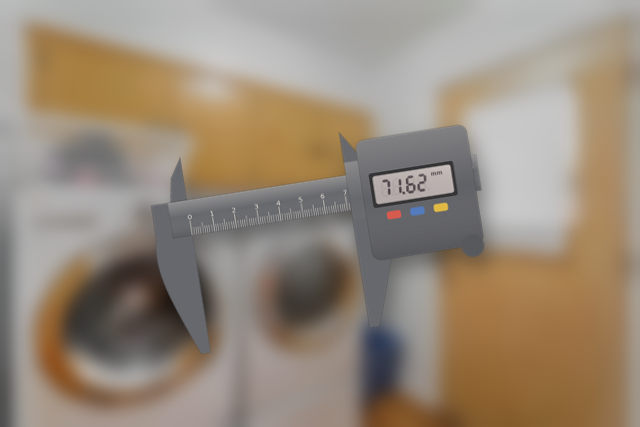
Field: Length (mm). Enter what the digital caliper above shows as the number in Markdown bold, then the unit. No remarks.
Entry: **71.62** mm
